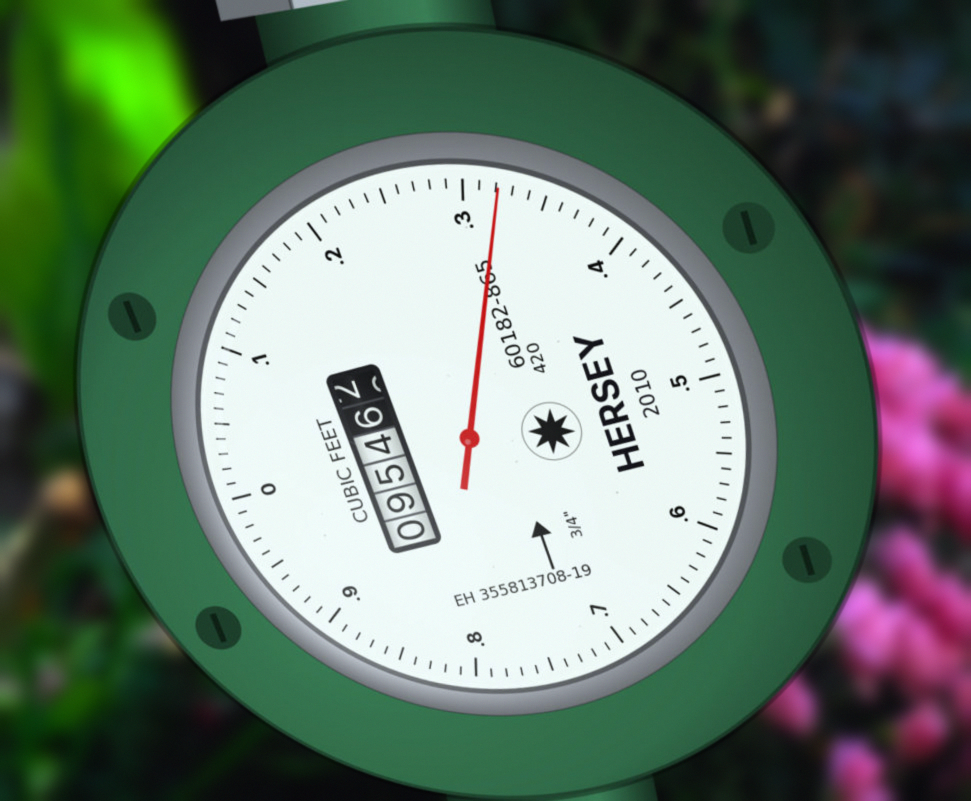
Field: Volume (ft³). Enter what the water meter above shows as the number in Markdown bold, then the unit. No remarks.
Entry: **95462.32** ft³
